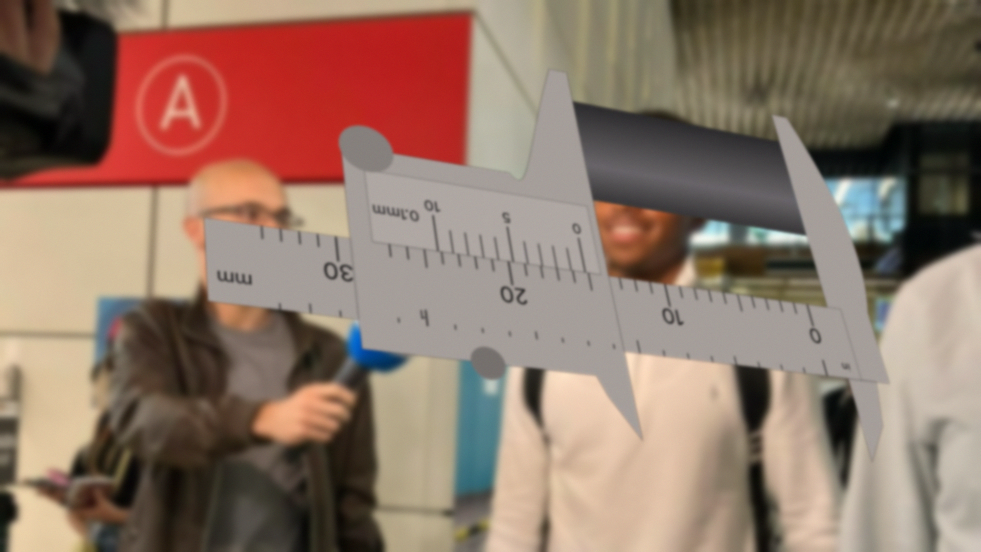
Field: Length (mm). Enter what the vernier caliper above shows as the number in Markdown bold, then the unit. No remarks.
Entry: **15.2** mm
